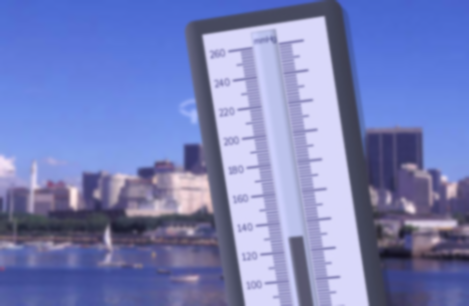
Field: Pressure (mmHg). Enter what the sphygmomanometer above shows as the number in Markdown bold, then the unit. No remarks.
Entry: **130** mmHg
